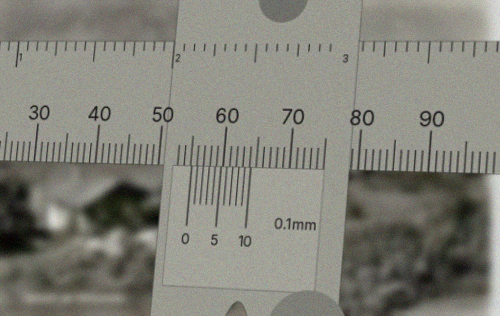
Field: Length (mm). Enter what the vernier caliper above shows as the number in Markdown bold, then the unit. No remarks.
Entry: **55.2** mm
